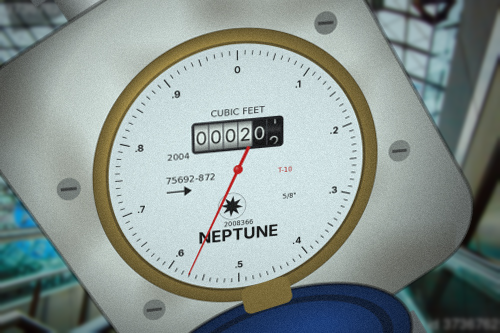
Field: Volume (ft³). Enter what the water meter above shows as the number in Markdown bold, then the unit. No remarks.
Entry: **201.57** ft³
